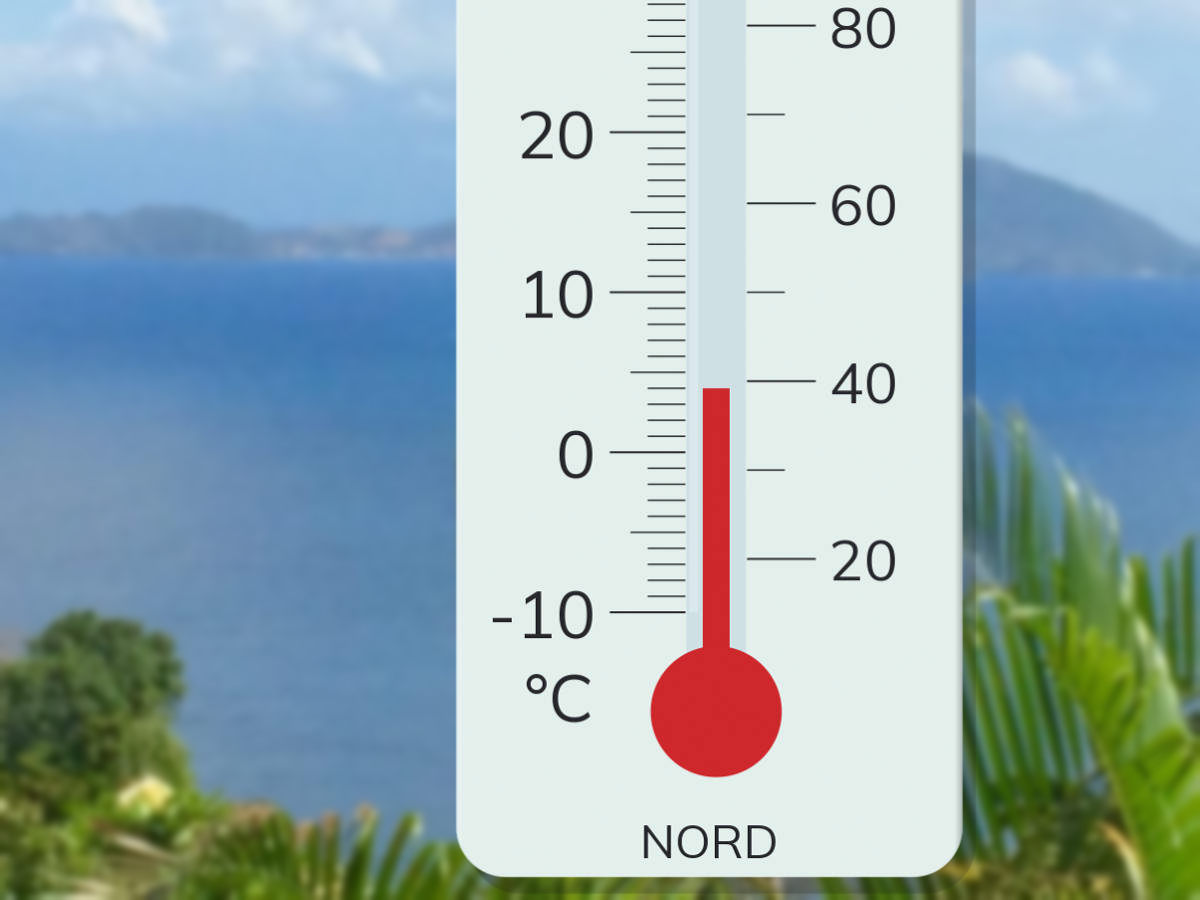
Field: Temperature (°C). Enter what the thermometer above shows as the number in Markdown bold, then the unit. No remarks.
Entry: **4** °C
